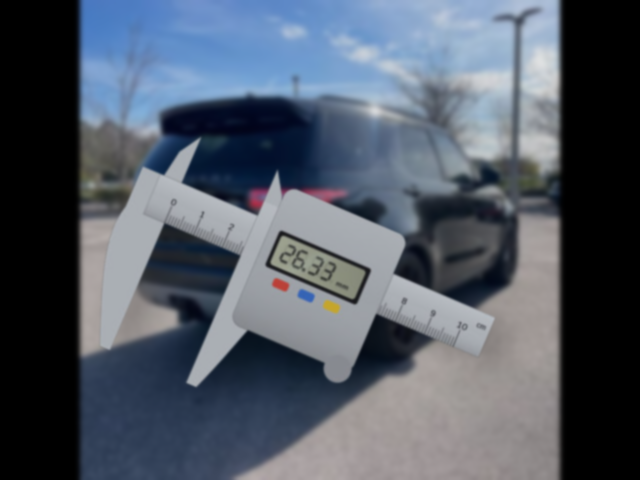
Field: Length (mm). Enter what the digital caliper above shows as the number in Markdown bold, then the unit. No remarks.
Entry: **26.33** mm
